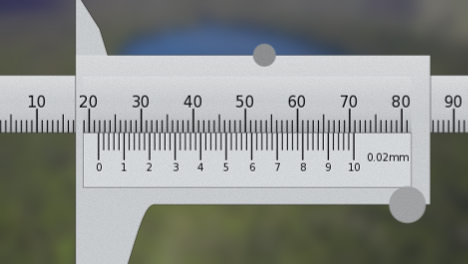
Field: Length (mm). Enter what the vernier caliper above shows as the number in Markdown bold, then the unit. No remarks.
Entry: **21.8** mm
